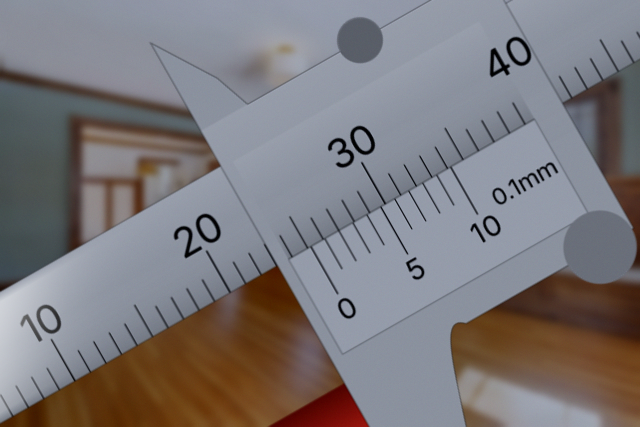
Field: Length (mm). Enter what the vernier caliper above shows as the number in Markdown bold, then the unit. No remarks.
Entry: **25.2** mm
